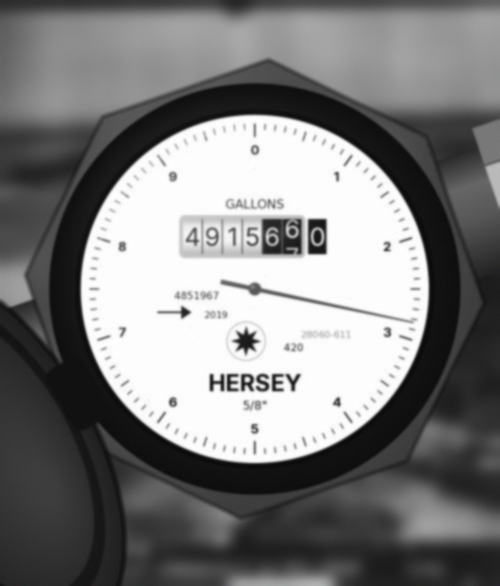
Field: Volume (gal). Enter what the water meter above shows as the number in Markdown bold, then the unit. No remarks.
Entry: **4915662.8** gal
